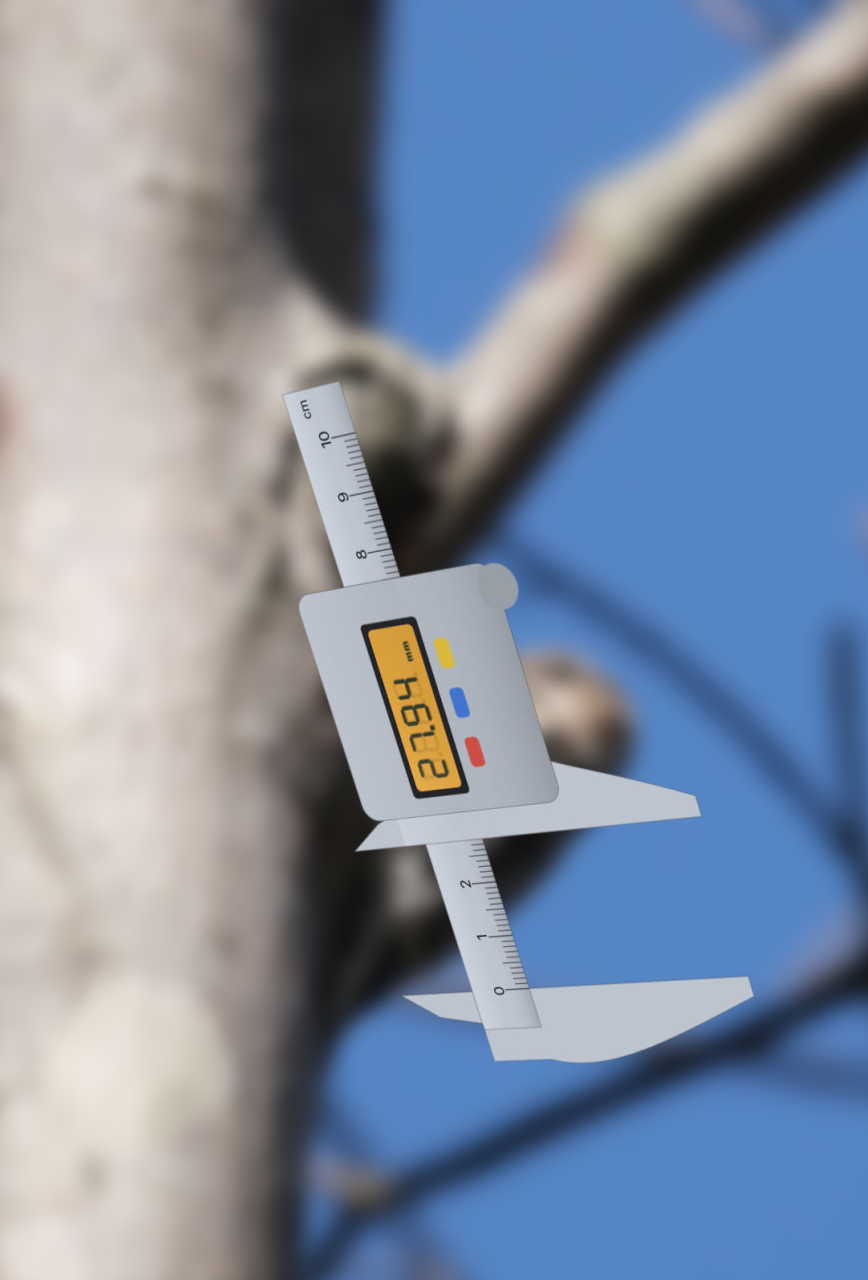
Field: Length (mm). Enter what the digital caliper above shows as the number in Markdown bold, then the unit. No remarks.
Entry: **27.94** mm
